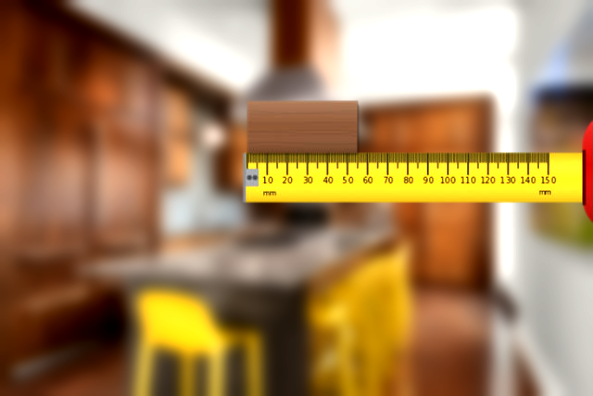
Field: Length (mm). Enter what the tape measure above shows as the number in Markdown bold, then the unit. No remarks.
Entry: **55** mm
